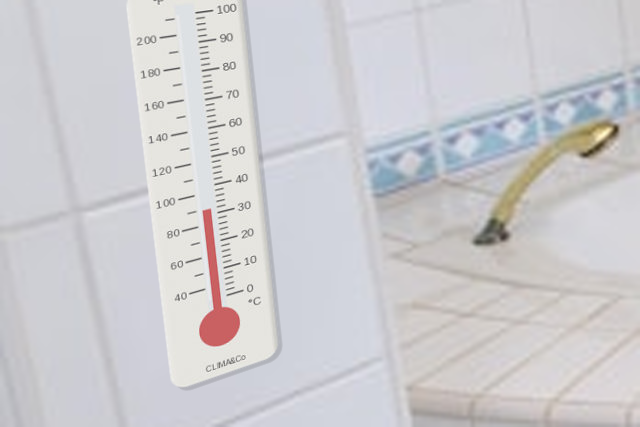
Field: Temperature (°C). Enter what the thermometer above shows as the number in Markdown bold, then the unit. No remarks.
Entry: **32** °C
